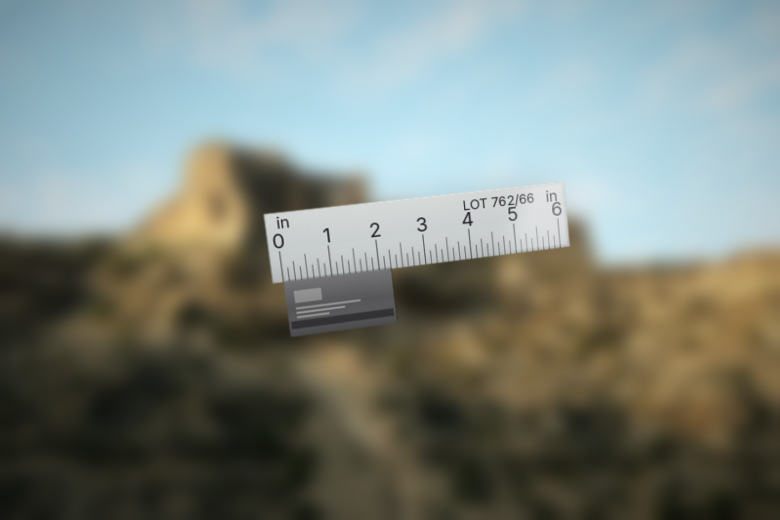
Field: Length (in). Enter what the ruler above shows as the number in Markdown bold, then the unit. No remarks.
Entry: **2.25** in
